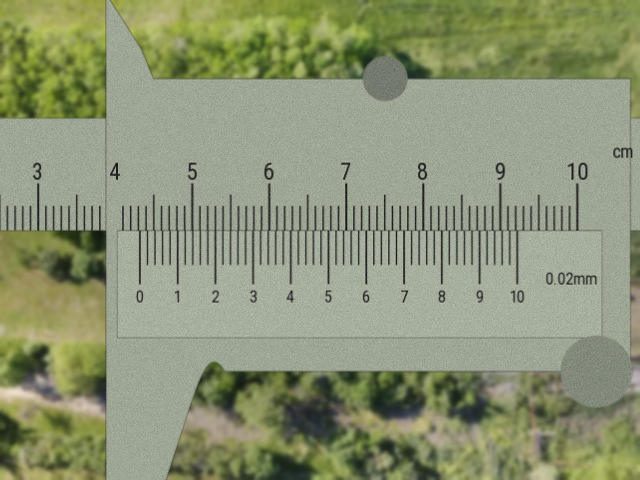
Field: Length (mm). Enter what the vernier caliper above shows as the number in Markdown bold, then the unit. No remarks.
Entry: **43.2** mm
